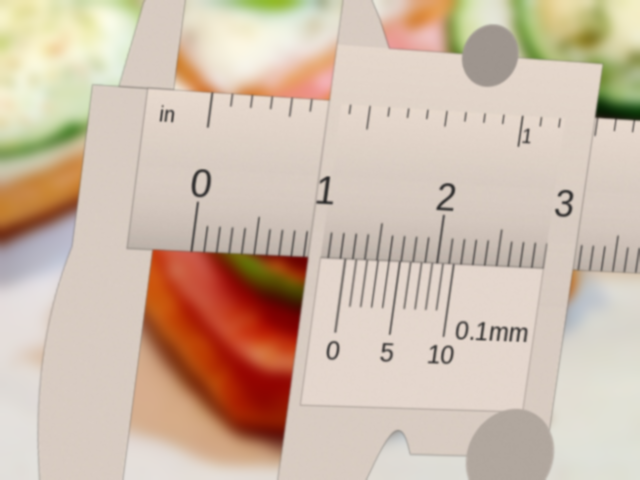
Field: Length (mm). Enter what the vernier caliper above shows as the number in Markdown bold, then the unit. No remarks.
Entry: **12.4** mm
